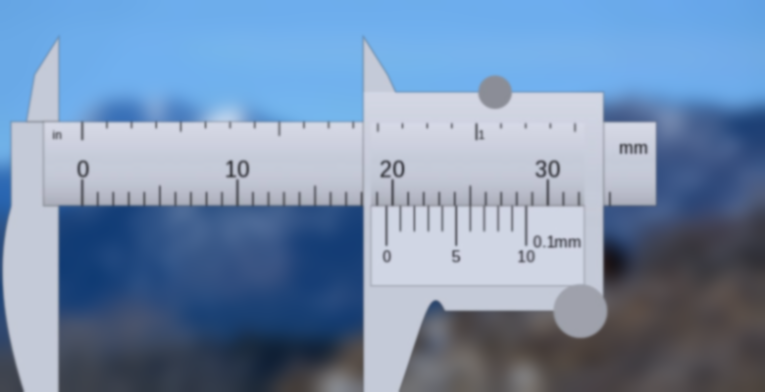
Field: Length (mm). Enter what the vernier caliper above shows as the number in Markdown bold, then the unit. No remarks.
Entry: **19.6** mm
